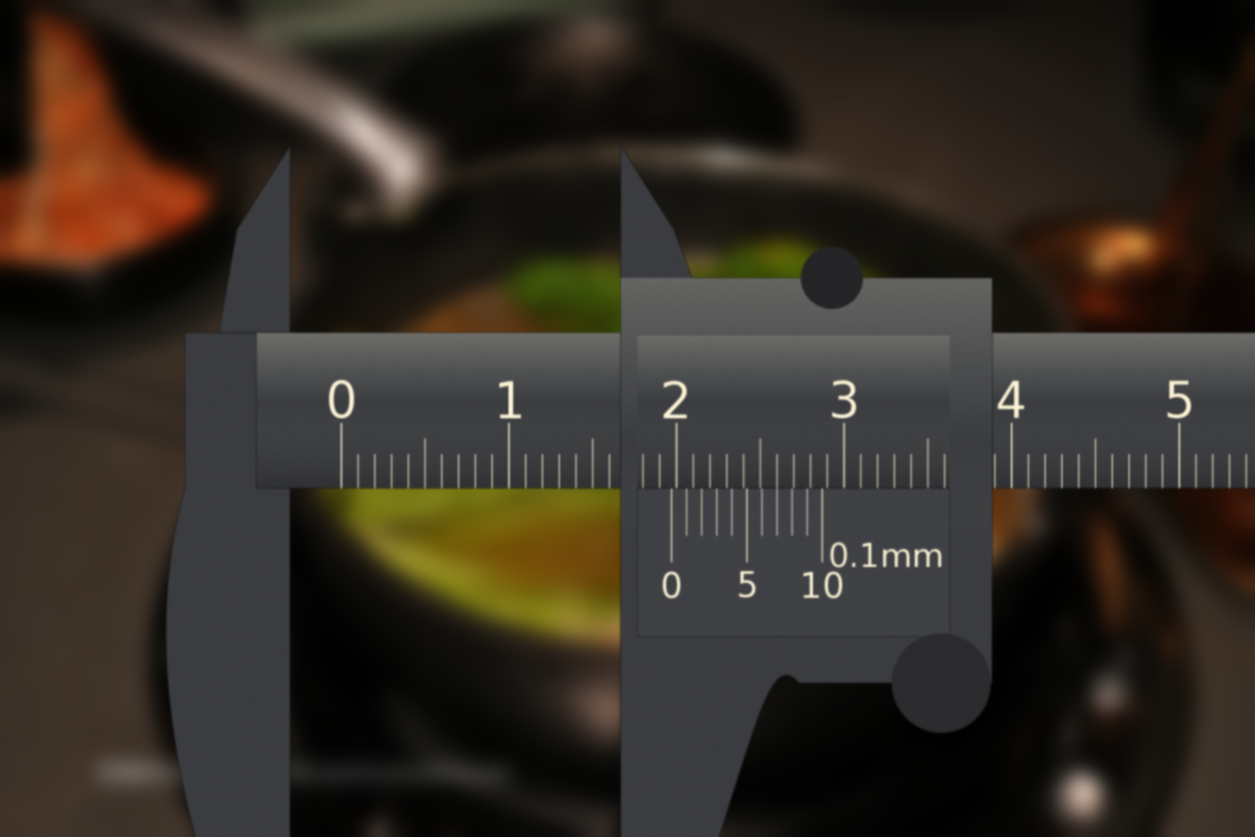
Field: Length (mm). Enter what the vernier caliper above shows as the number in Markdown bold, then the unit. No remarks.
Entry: **19.7** mm
